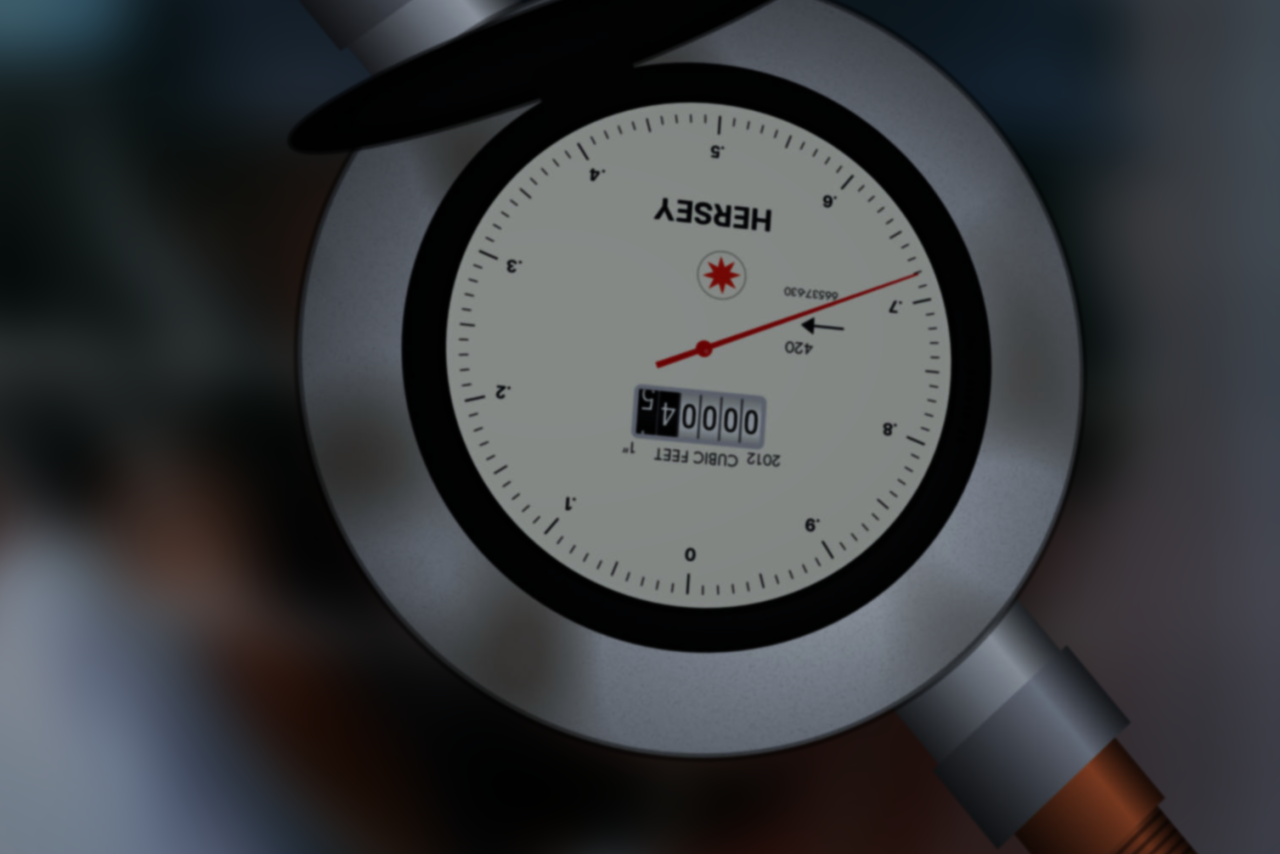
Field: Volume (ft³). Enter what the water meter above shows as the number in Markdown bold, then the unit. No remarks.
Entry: **44.68** ft³
